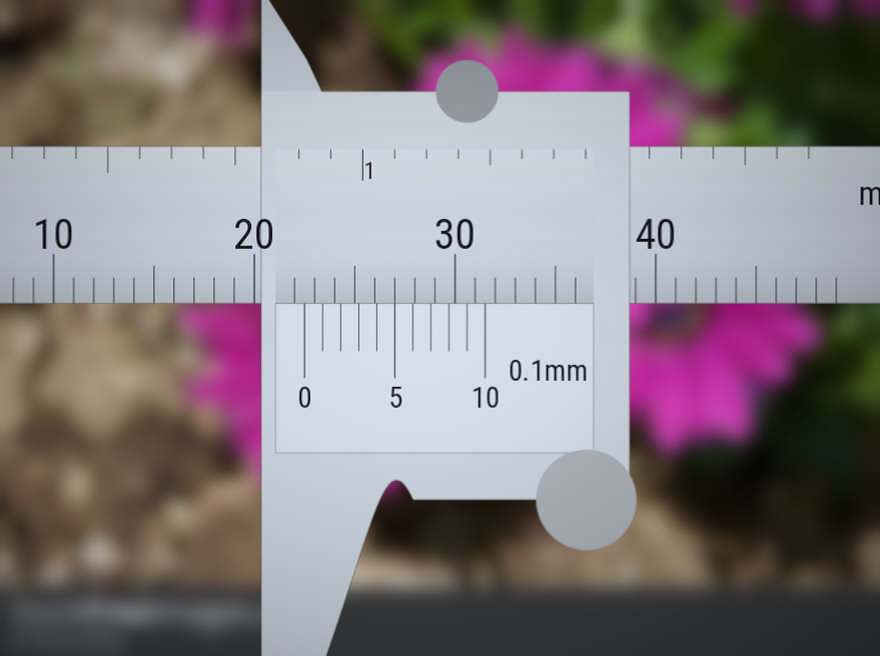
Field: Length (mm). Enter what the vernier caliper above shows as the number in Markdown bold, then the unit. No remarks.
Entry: **22.5** mm
